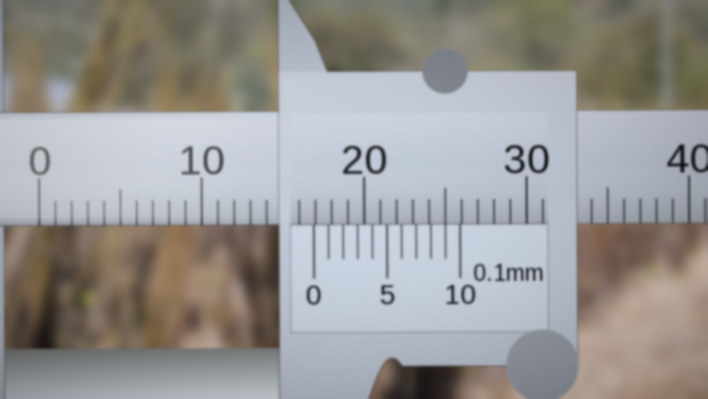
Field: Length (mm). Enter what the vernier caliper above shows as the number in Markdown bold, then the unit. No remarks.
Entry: **16.9** mm
